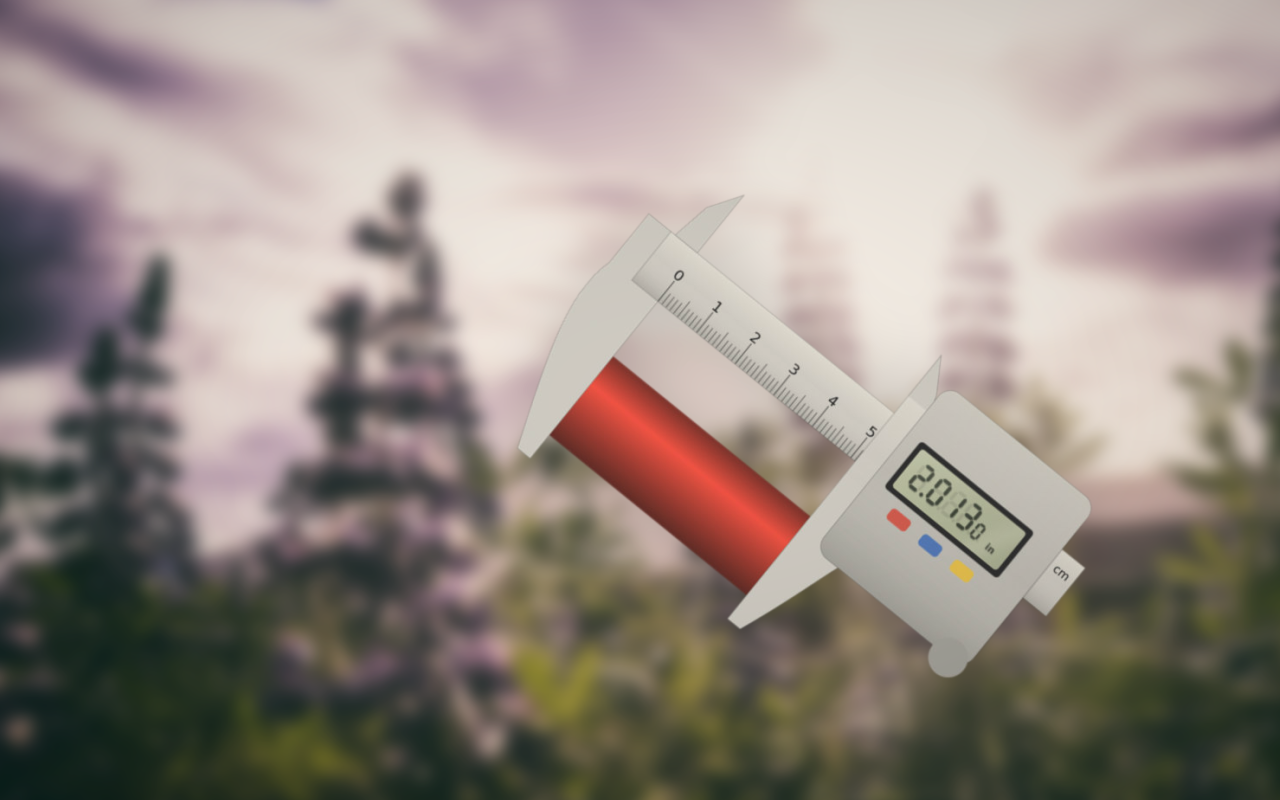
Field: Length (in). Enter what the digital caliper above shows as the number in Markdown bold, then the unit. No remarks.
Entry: **2.0130** in
